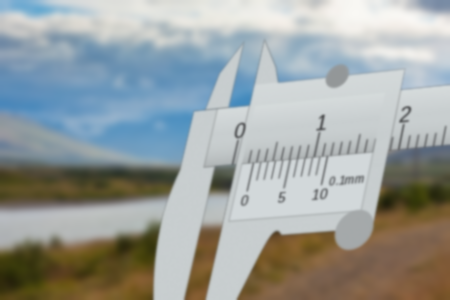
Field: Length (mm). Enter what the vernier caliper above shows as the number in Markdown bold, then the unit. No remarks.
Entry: **2.6** mm
